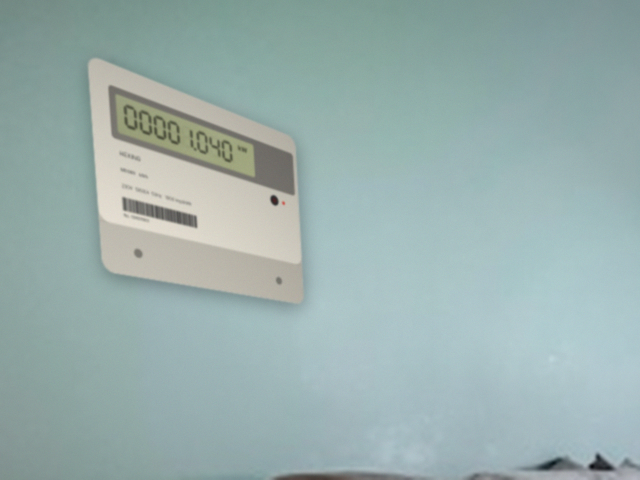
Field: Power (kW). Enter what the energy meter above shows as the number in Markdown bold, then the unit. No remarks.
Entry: **1.040** kW
